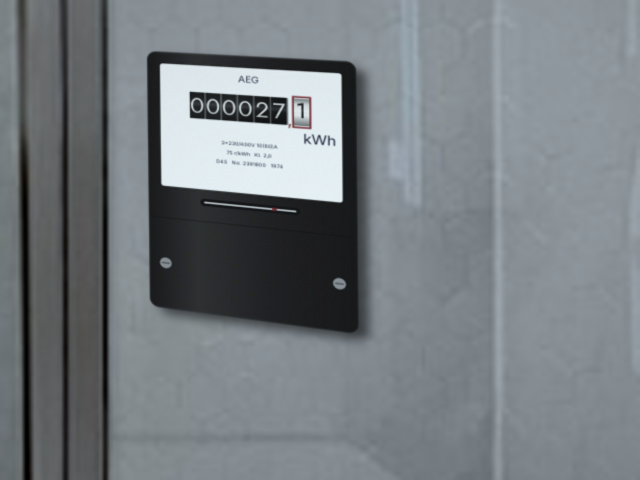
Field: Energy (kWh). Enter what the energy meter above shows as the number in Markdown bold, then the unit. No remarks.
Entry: **27.1** kWh
